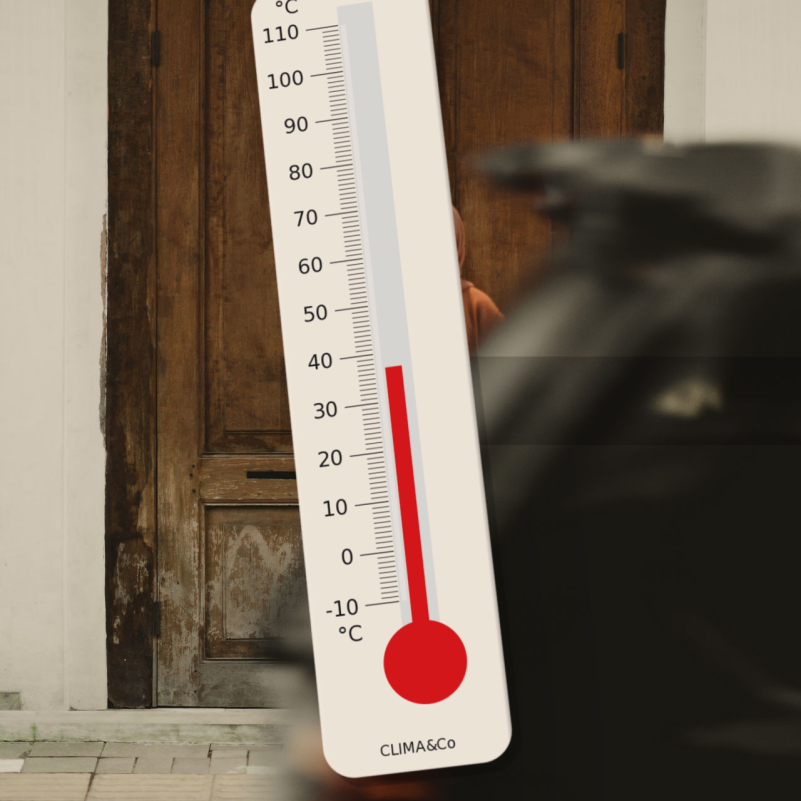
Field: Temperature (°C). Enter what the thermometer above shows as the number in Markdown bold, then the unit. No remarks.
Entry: **37** °C
